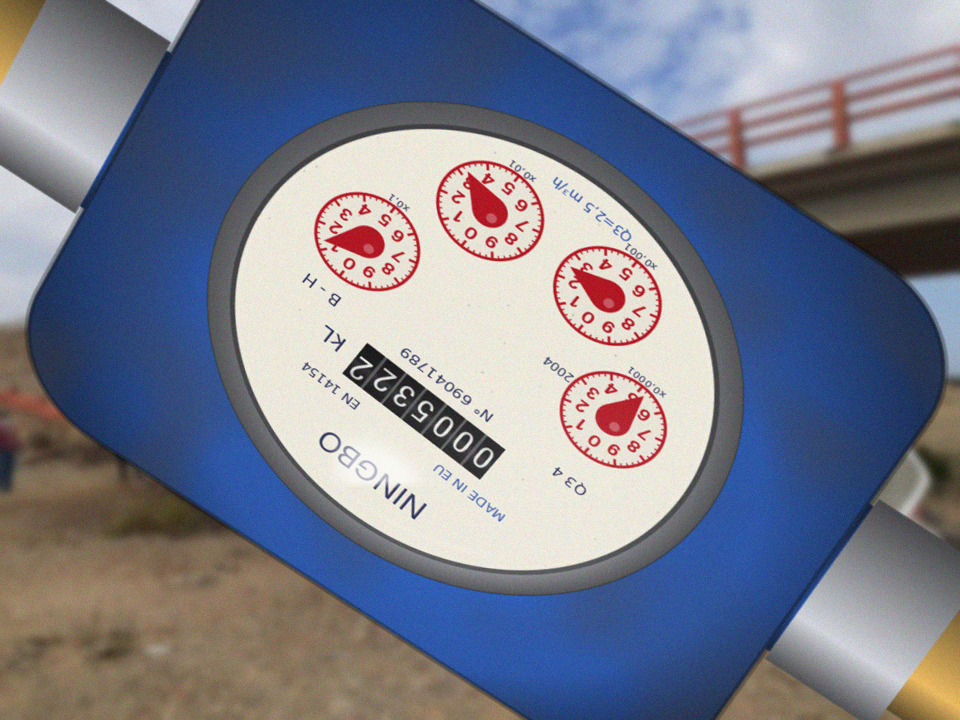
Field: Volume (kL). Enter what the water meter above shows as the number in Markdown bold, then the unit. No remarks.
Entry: **5322.1325** kL
